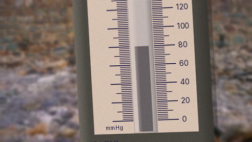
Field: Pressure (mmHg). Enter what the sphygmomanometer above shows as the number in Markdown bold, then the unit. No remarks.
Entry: **80** mmHg
